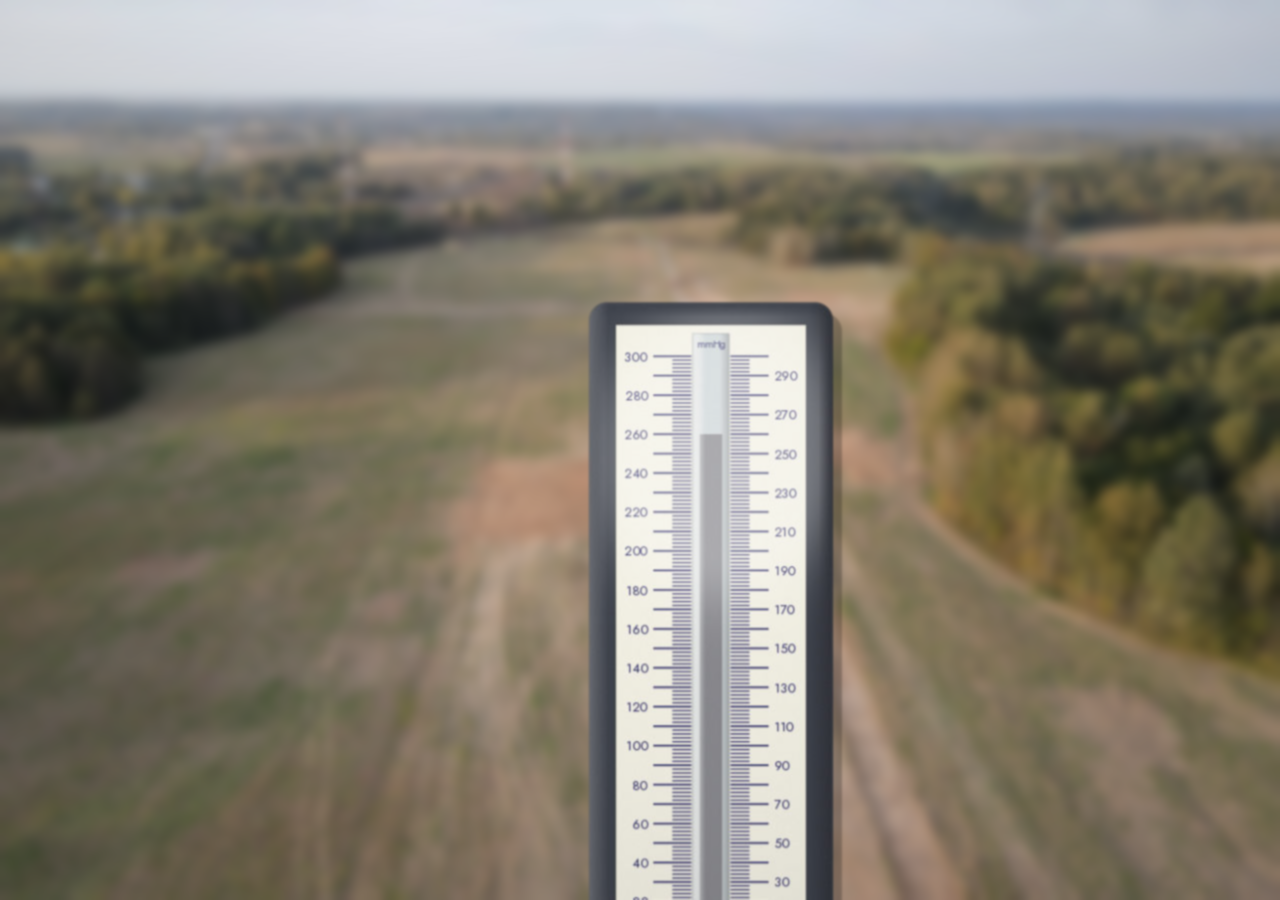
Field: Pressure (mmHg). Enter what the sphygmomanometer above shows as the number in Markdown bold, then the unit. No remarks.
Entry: **260** mmHg
